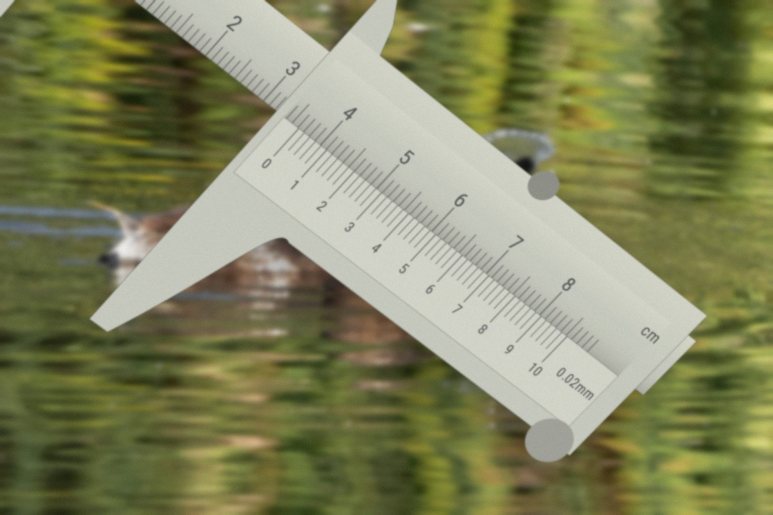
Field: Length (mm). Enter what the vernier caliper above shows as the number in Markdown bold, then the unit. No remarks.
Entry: **36.2** mm
